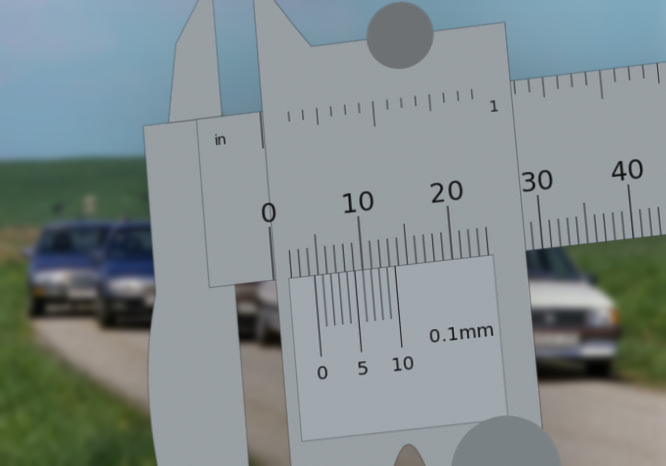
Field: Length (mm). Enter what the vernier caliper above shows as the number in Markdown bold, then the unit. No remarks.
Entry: **4.6** mm
